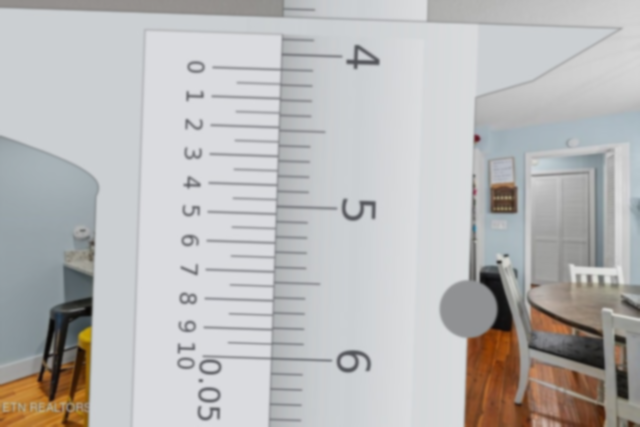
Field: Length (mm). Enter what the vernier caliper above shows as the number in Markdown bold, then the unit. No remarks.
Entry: **41.0** mm
